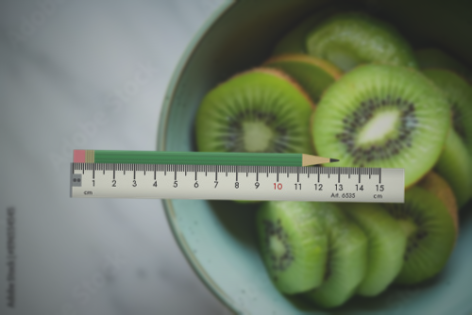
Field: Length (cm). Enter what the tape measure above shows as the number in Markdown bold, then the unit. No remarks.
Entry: **13** cm
